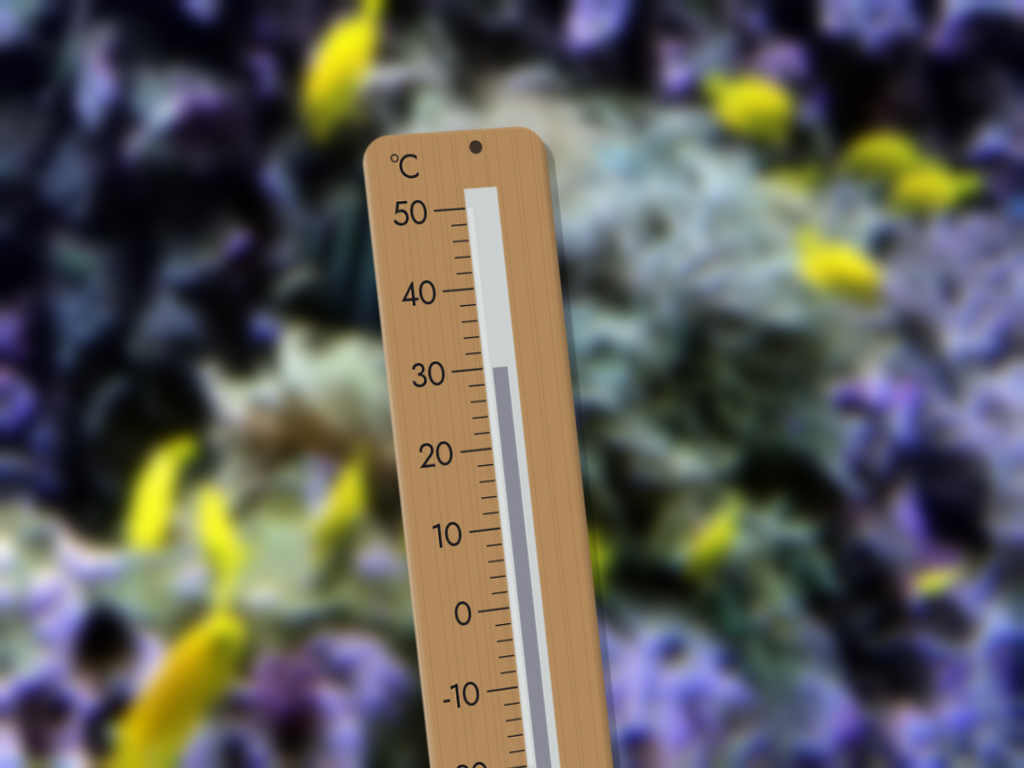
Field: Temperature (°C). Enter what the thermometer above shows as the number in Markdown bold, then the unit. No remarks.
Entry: **30** °C
